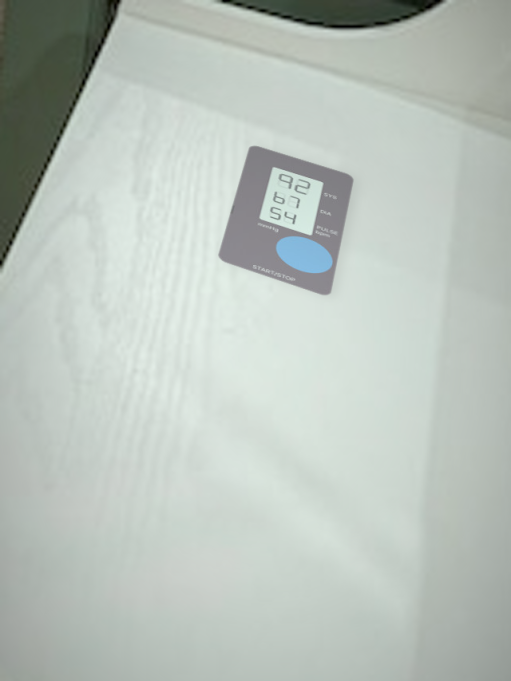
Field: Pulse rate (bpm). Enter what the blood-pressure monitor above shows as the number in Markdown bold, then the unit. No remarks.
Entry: **54** bpm
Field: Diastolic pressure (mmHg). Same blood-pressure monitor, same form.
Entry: **67** mmHg
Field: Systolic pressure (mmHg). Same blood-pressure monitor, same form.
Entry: **92** mmHg
